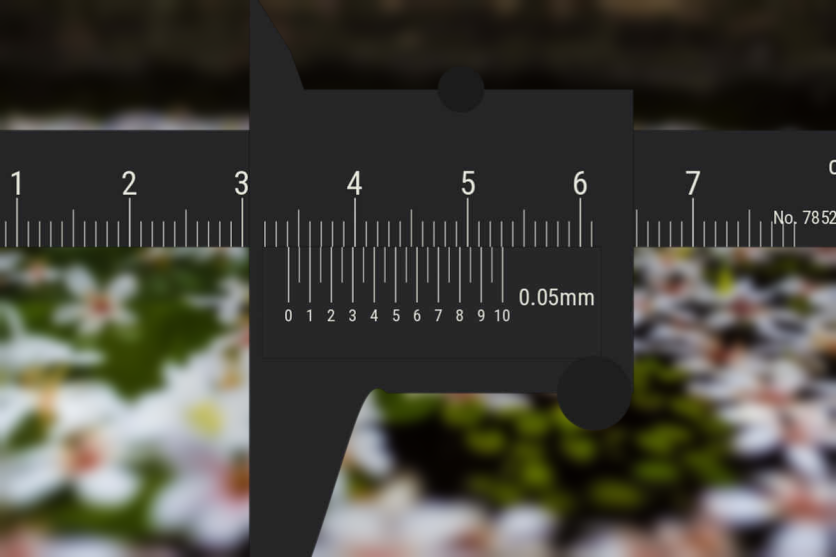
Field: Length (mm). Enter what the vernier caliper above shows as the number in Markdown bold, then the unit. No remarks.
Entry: **34.1** mm
